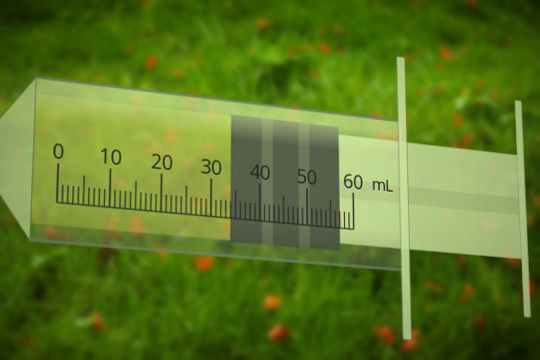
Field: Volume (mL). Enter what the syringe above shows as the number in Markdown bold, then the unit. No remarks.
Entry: **34** mL
